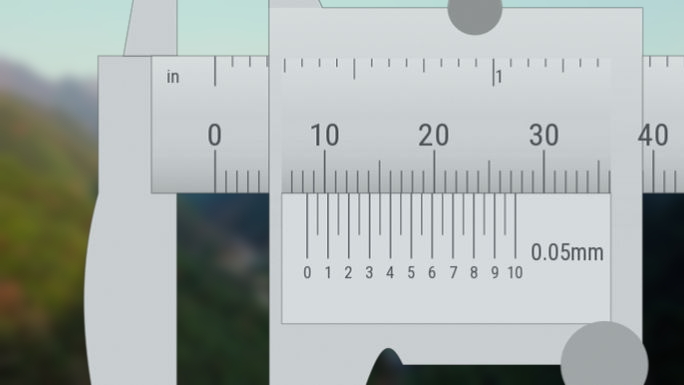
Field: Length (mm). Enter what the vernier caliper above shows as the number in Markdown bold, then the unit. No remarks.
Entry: **8.4** mm
